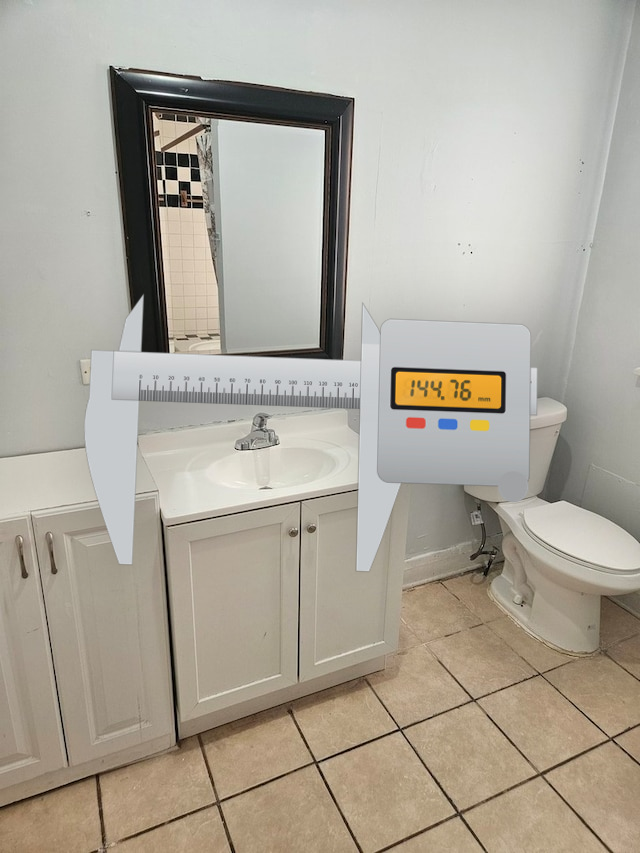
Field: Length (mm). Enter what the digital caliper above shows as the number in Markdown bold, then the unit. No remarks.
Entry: **144.76** mm
